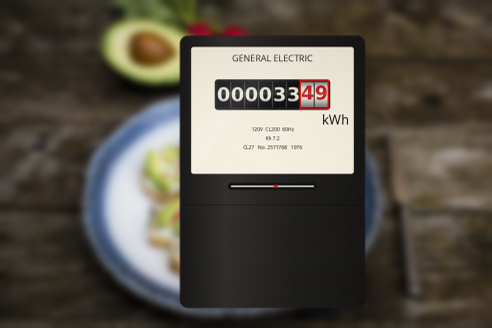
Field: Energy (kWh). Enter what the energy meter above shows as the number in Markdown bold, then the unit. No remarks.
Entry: **33.49** kWh
